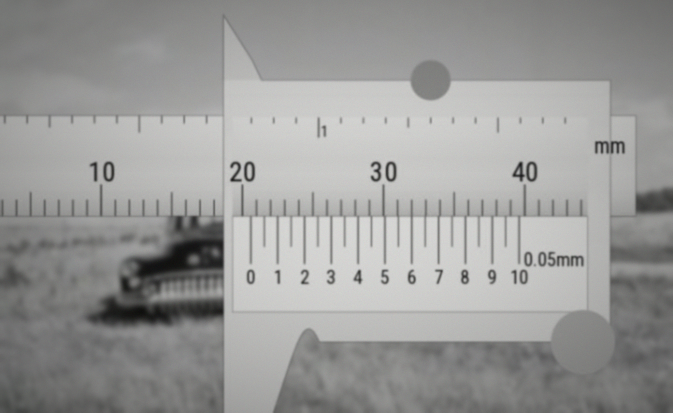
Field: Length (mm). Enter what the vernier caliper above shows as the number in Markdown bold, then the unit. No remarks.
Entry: **20.6** mm
